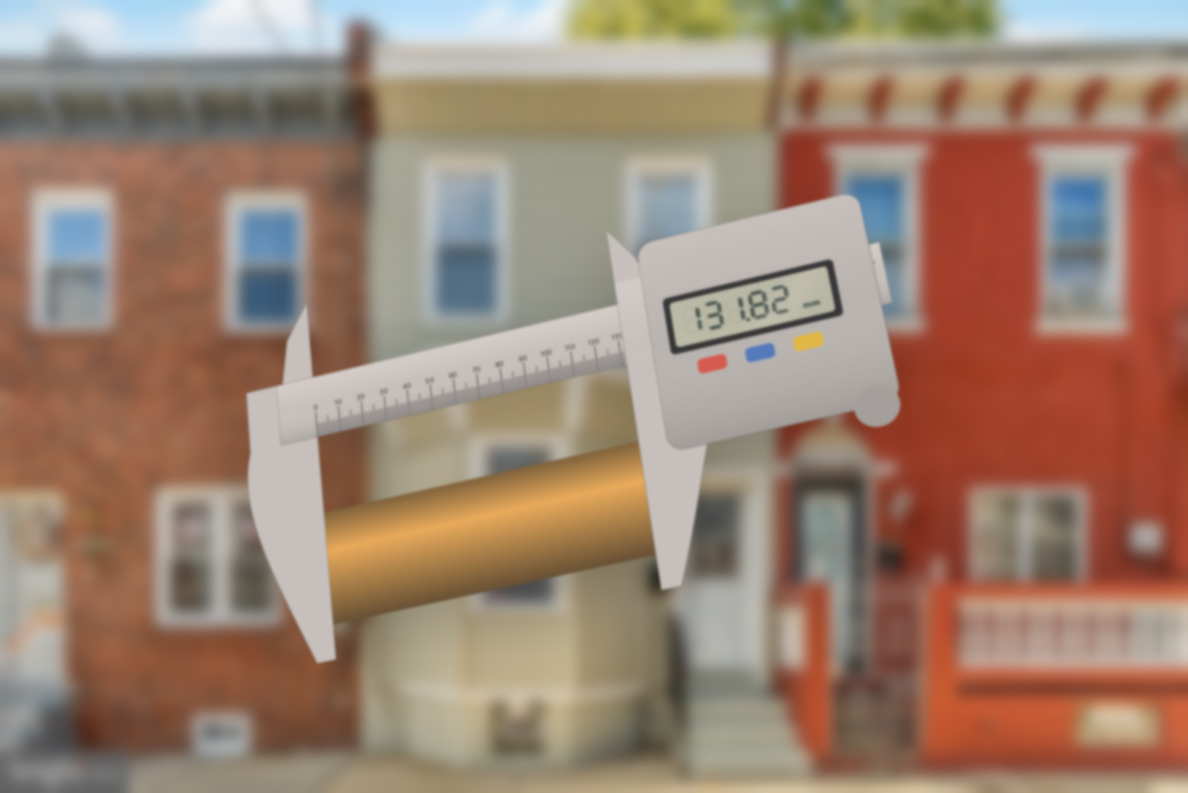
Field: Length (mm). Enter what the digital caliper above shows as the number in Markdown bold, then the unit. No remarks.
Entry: **131.82** mm
